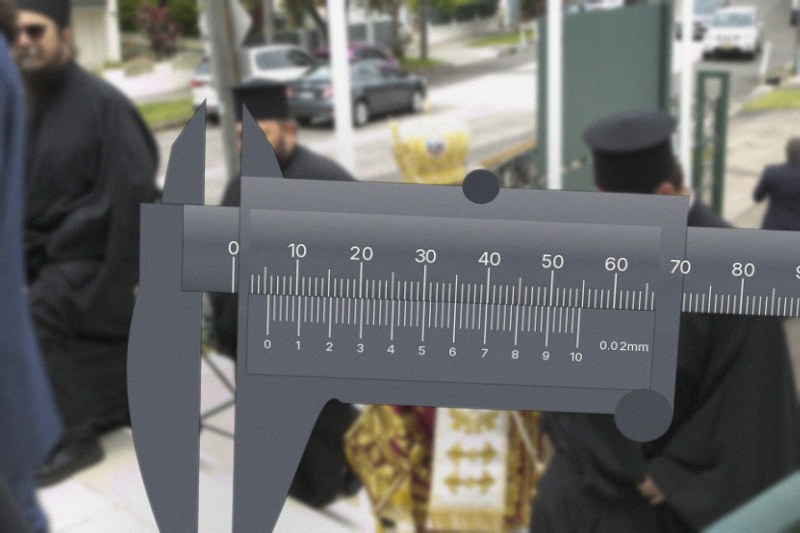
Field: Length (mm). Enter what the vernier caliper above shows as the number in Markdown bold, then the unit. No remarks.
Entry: **5.6** mm
